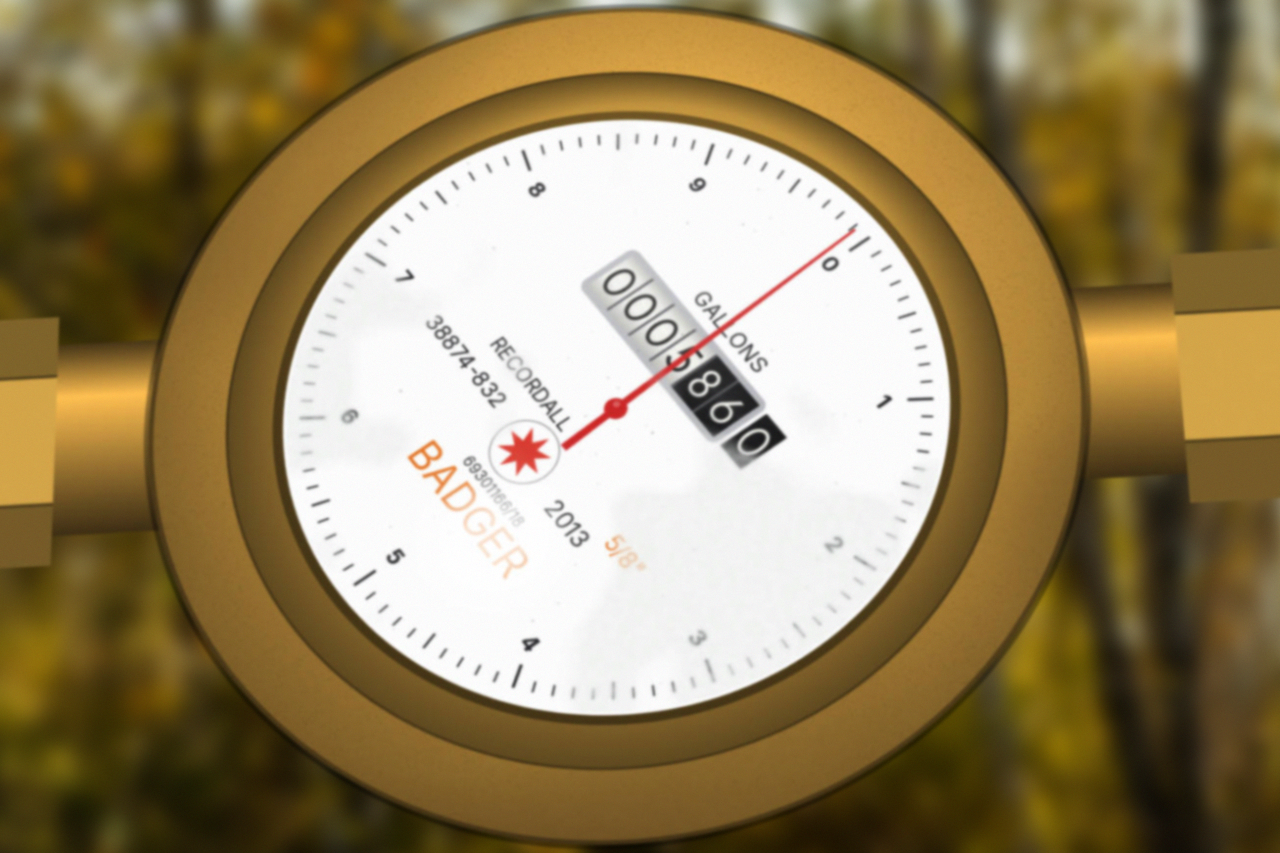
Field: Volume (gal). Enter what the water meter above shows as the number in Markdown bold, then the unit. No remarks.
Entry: **5859.9** gal
